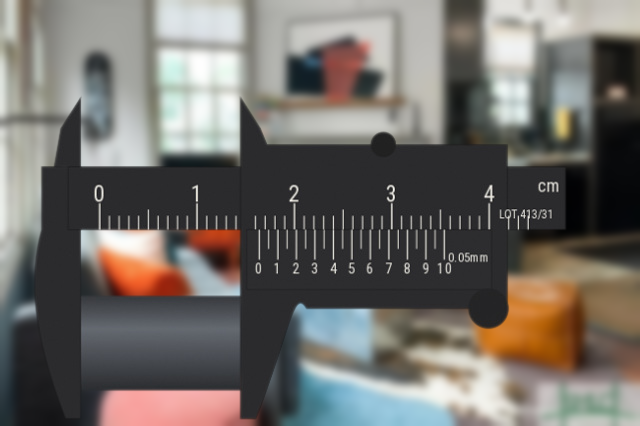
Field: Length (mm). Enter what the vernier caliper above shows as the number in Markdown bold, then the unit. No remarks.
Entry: **16.4** mm
